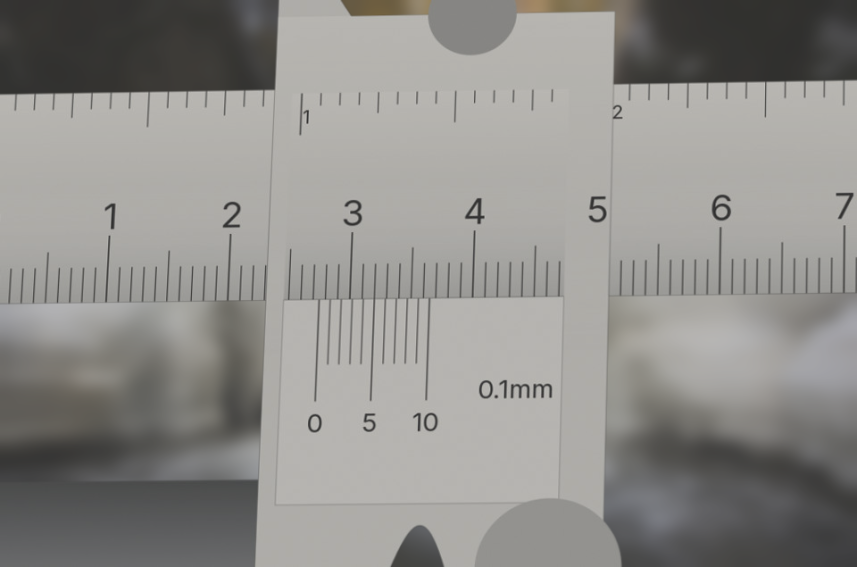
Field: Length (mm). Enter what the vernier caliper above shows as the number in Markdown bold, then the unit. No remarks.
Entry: **27.5** mm
